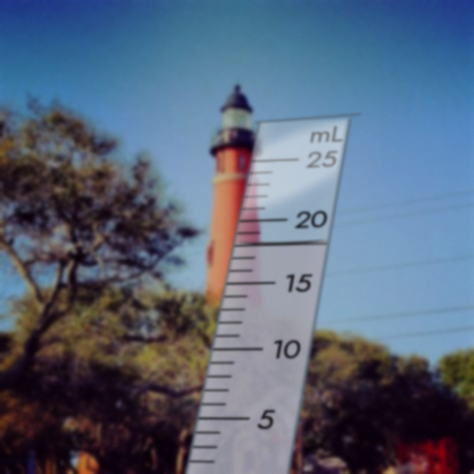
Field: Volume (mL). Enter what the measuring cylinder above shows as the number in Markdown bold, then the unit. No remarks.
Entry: **18** mL
